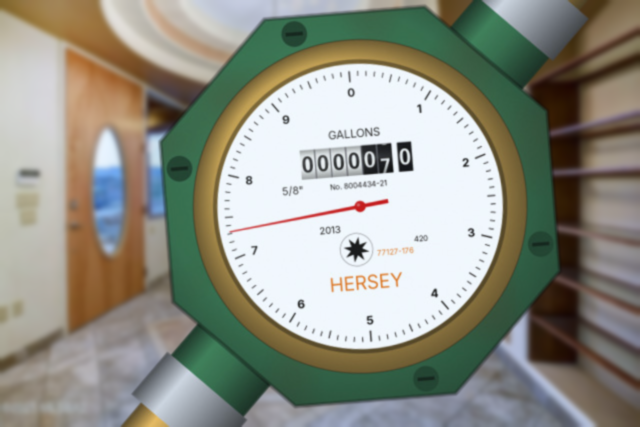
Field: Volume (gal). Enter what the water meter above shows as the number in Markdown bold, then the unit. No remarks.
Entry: **67.3** gal
